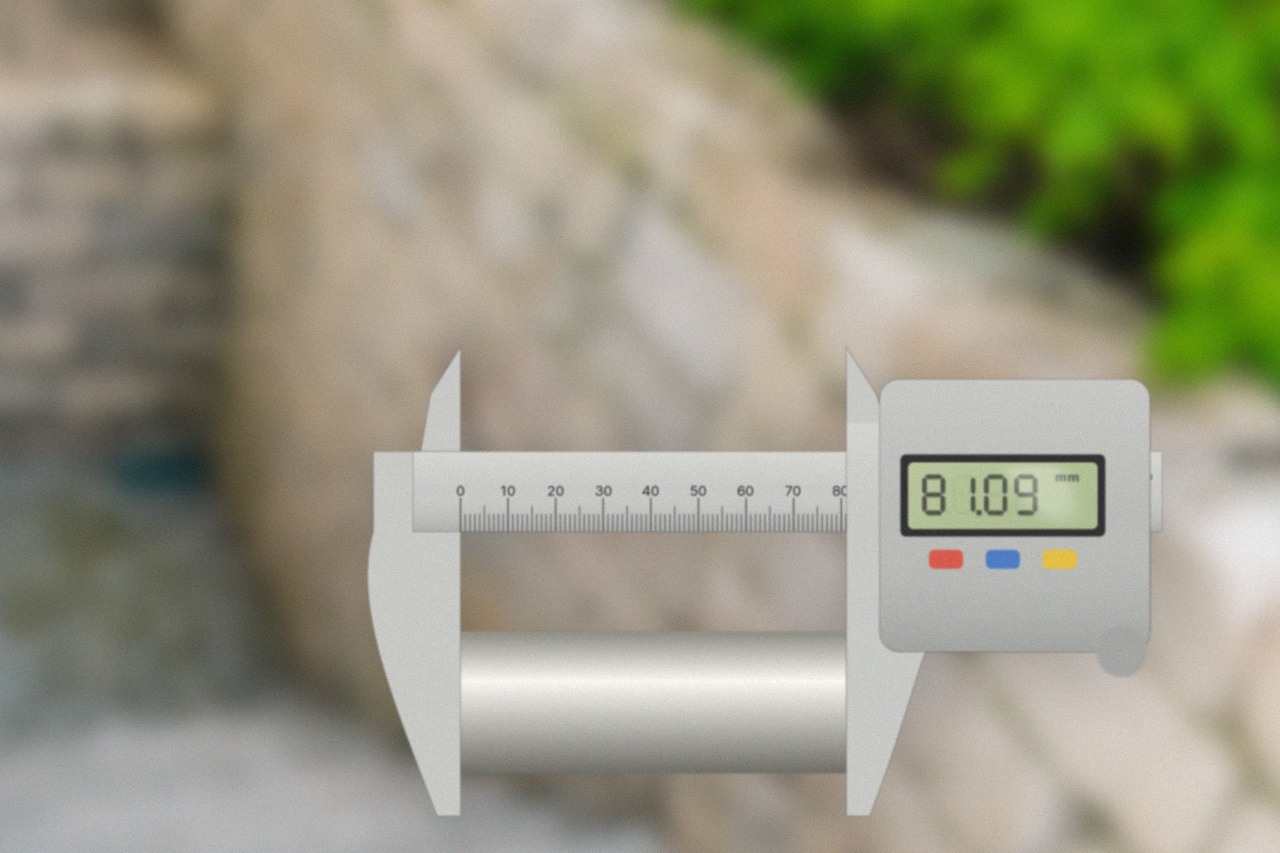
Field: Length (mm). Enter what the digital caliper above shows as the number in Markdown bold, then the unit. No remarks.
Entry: **81.09** mm
